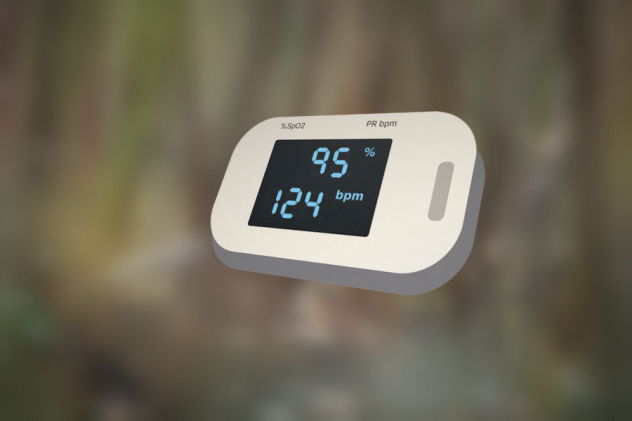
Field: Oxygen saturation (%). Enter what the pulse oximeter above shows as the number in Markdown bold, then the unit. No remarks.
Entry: **95** %
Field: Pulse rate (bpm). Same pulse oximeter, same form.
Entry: **124** bpm
